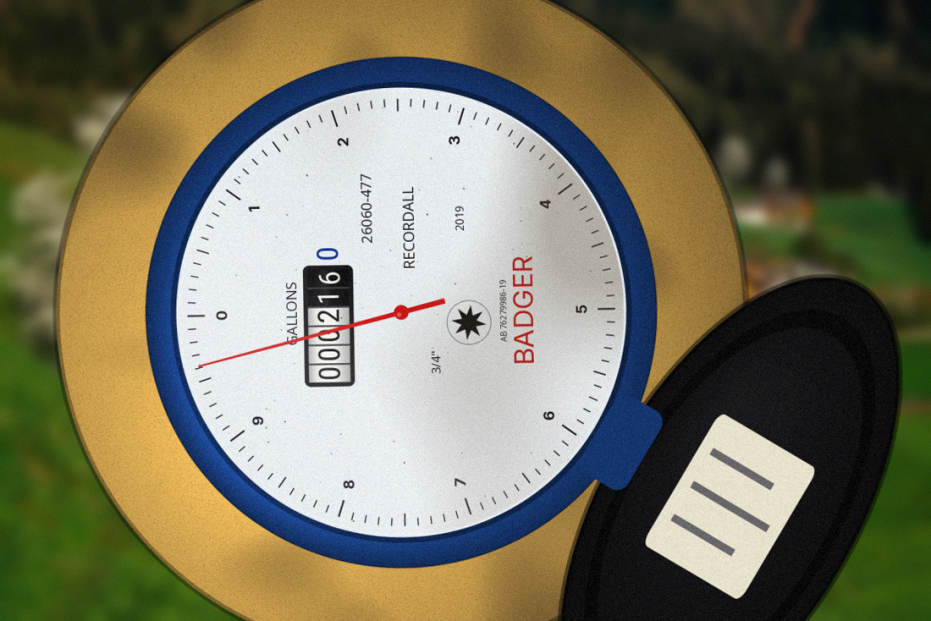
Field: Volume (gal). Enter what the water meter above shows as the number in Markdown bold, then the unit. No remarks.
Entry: **2159.6** gal
